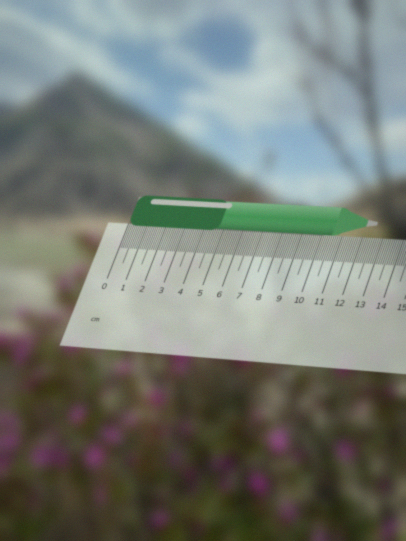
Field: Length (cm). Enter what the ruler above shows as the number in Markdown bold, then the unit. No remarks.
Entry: **12.5** cm
